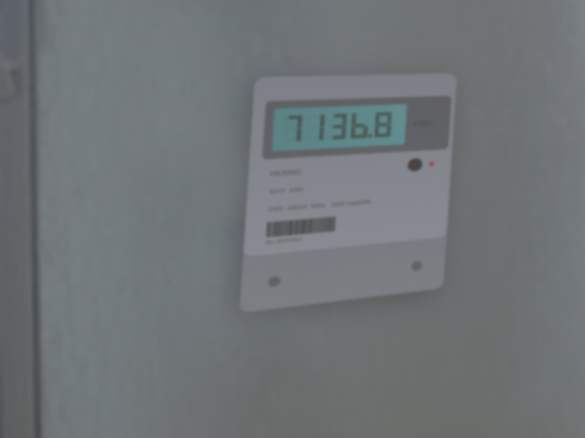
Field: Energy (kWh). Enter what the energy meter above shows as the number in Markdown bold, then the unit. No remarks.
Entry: **7136.8** kWh
